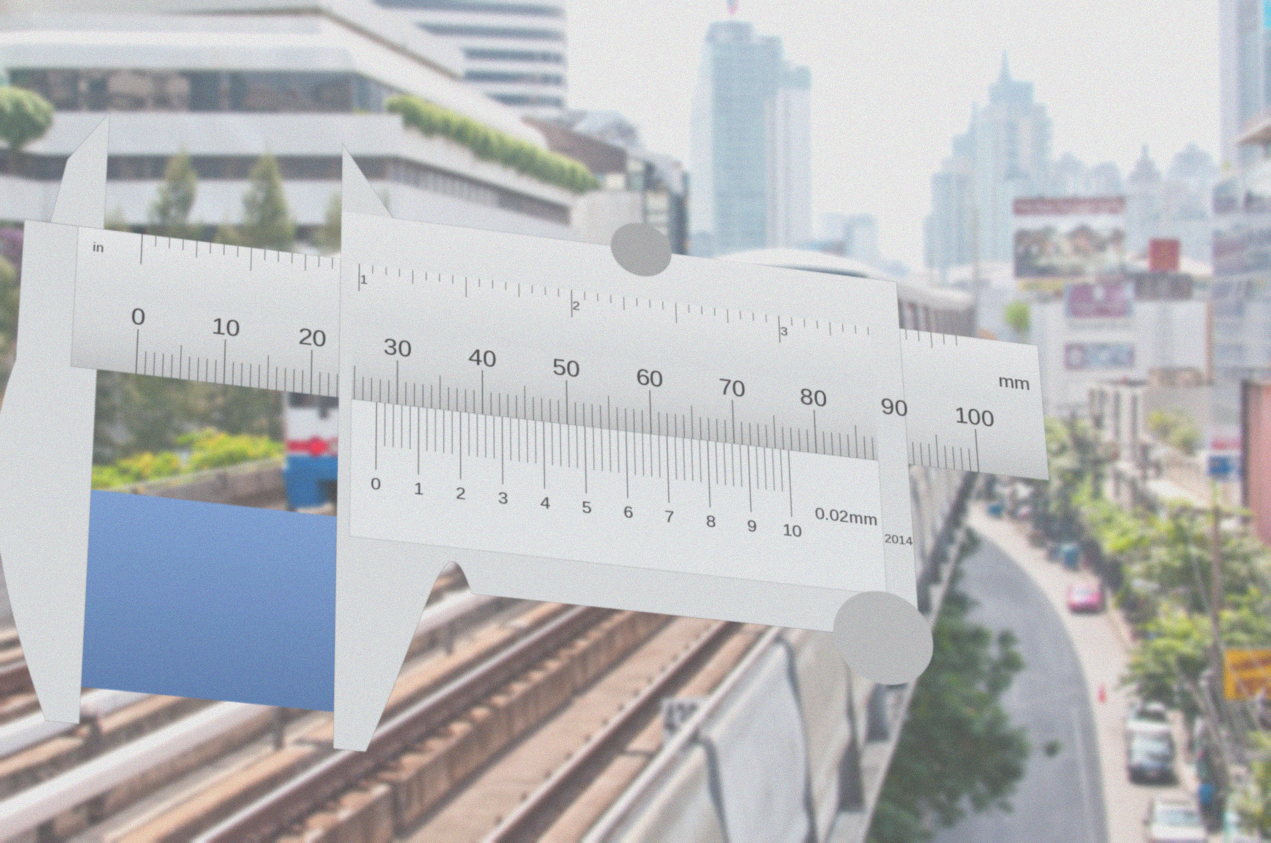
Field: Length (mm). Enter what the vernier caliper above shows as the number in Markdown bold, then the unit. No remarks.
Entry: **27.6** mm
